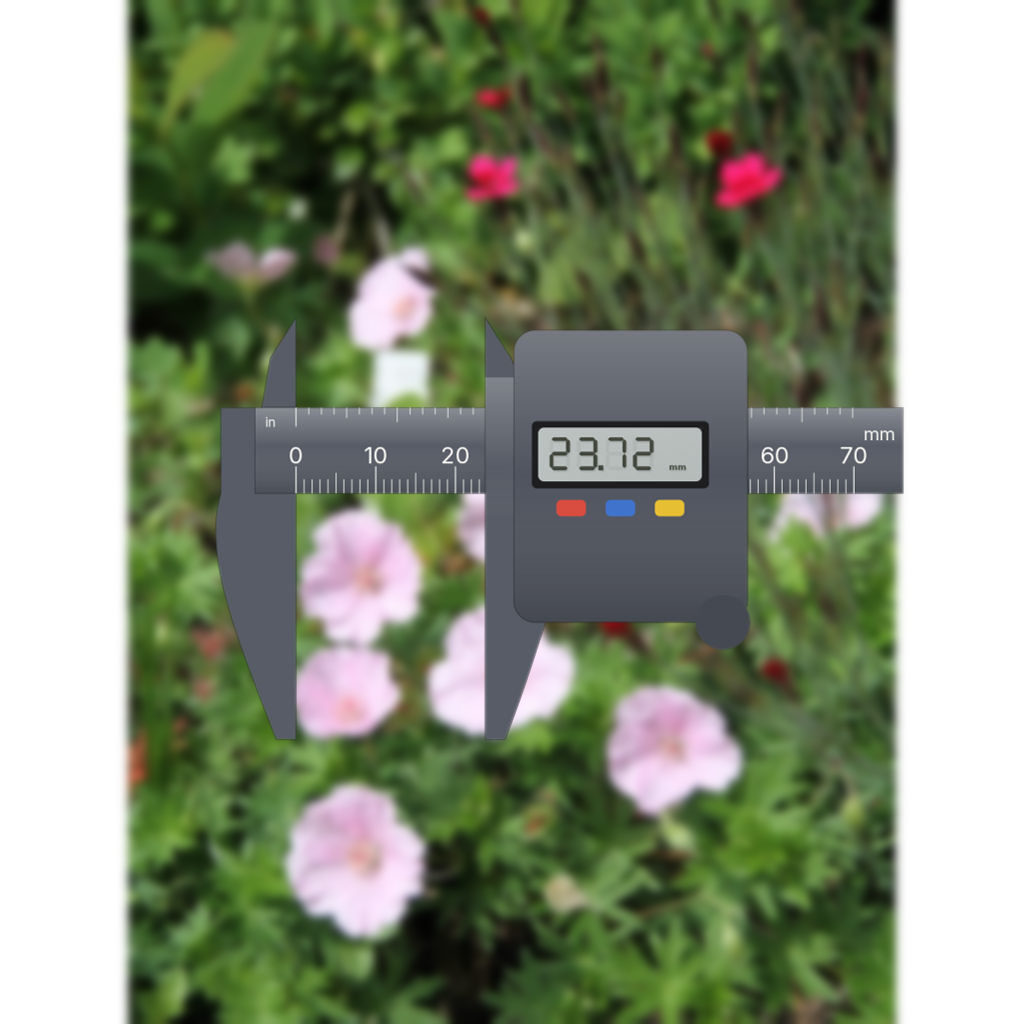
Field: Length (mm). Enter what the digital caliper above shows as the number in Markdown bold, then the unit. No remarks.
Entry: **23.72** mm
